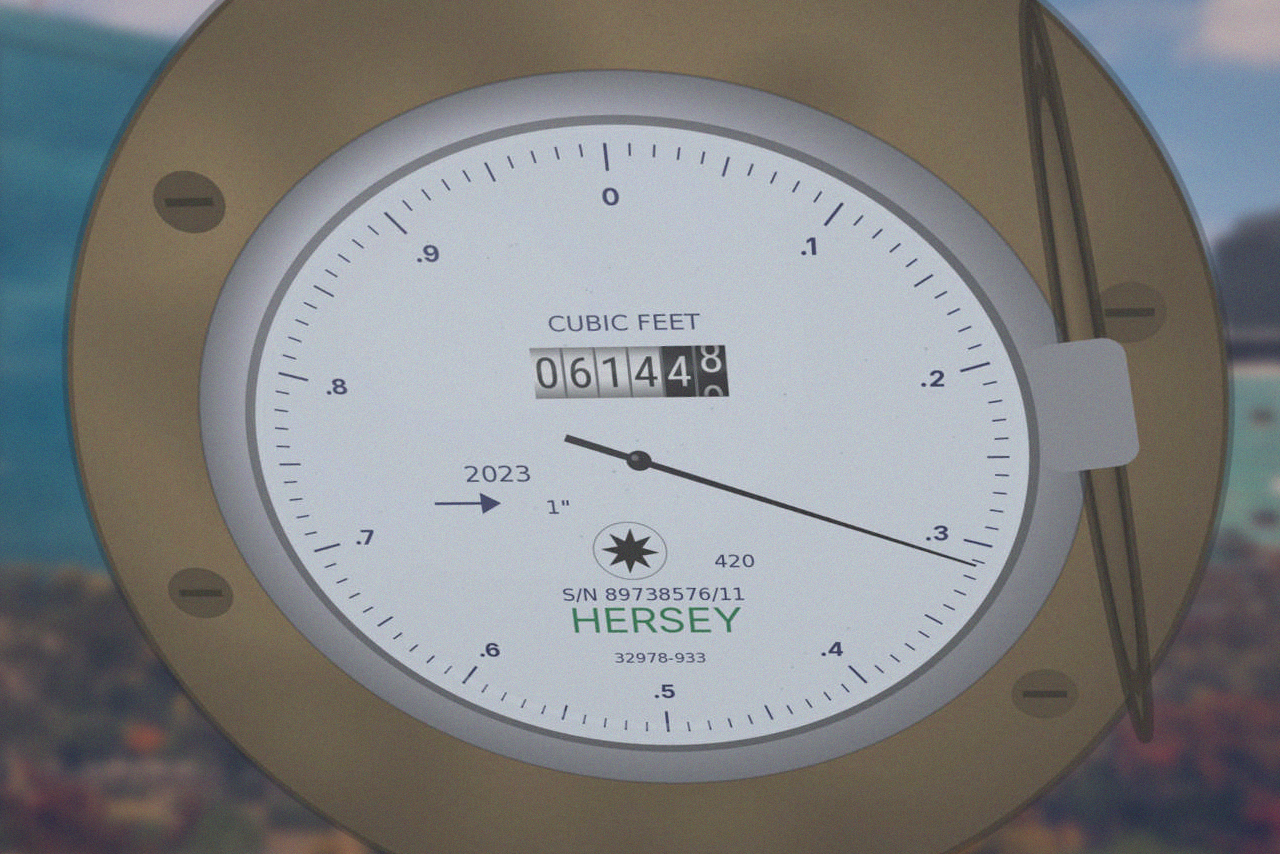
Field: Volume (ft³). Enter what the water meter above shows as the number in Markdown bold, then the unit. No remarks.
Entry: **61448.31** ft³
